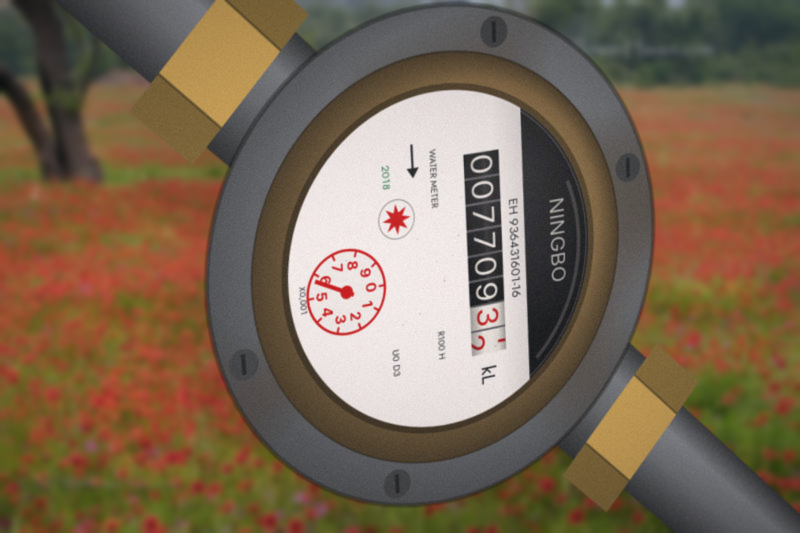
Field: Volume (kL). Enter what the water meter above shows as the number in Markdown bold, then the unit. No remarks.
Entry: **7709.315** kL
